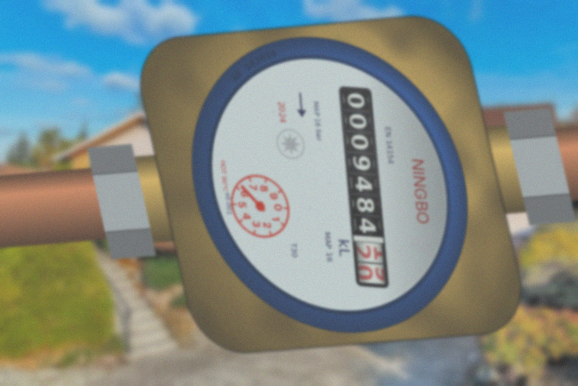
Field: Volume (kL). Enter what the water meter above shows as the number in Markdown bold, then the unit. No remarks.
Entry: **9484.196** kL
